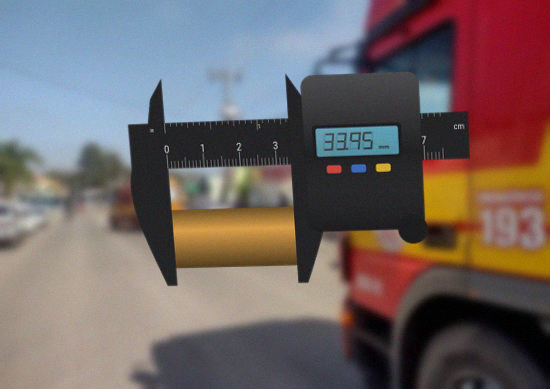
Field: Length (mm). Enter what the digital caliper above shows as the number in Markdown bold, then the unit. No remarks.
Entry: **33.95** mm
